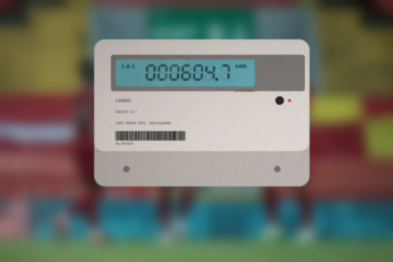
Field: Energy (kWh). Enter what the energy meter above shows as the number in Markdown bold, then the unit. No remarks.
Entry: **604.7** kWh
